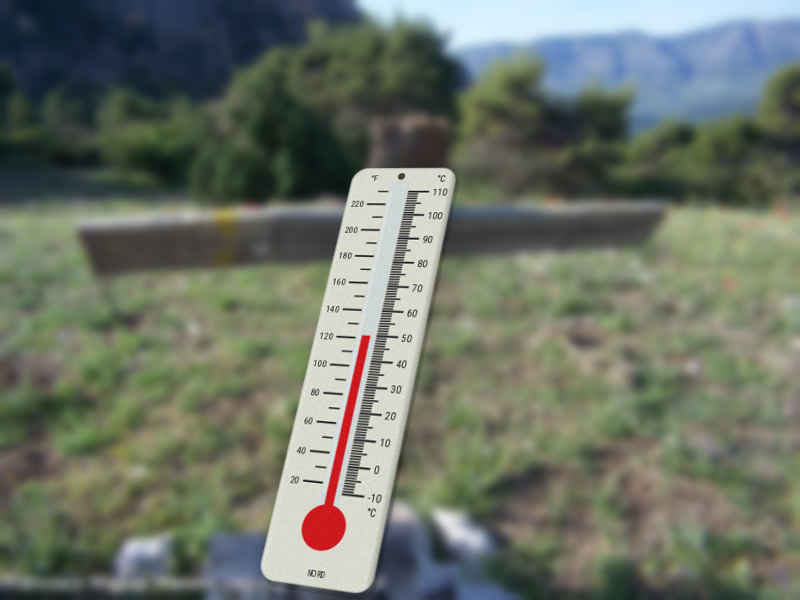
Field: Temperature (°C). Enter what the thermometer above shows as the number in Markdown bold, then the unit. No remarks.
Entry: **50** °C
